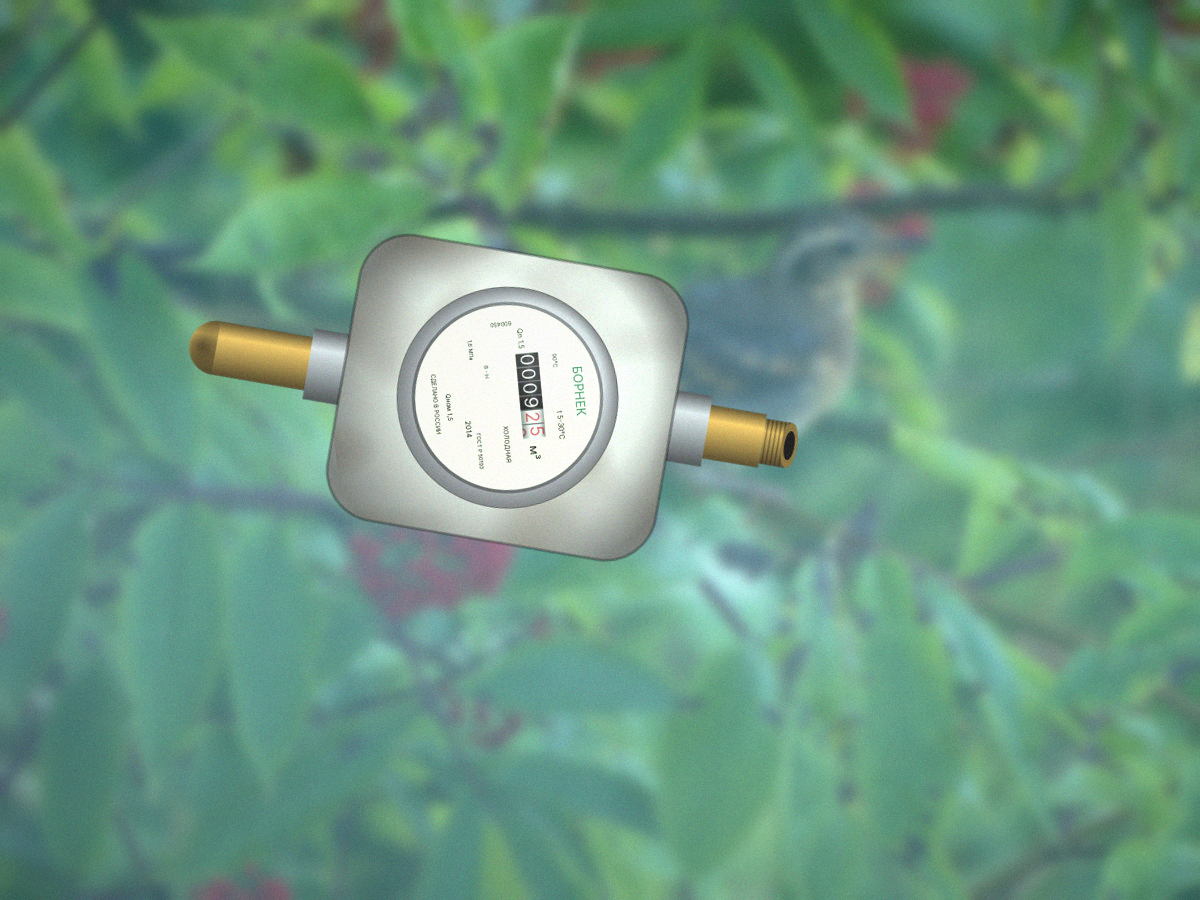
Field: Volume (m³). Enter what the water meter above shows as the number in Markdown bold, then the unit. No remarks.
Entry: **9.25** m³
